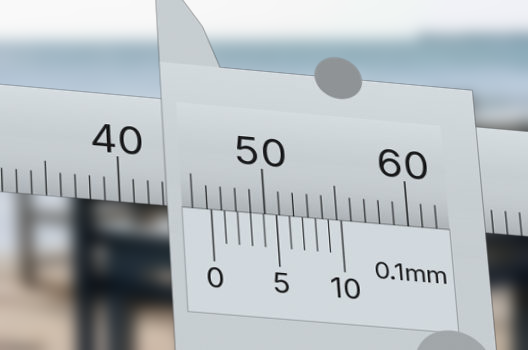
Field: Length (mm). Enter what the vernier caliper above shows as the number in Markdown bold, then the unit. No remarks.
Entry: **46.3** mm
